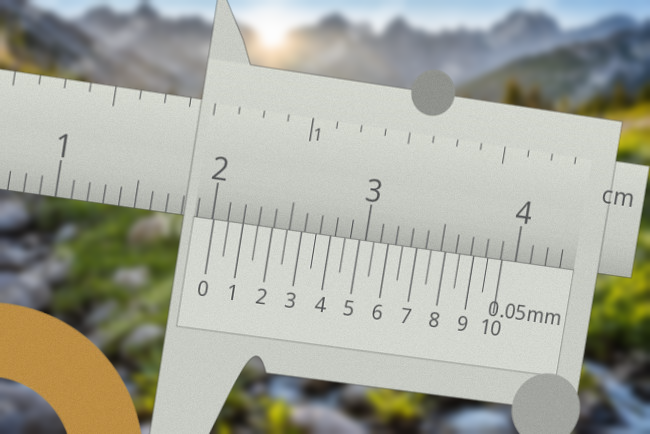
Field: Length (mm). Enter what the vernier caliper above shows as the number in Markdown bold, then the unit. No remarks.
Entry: **20.1** mm
